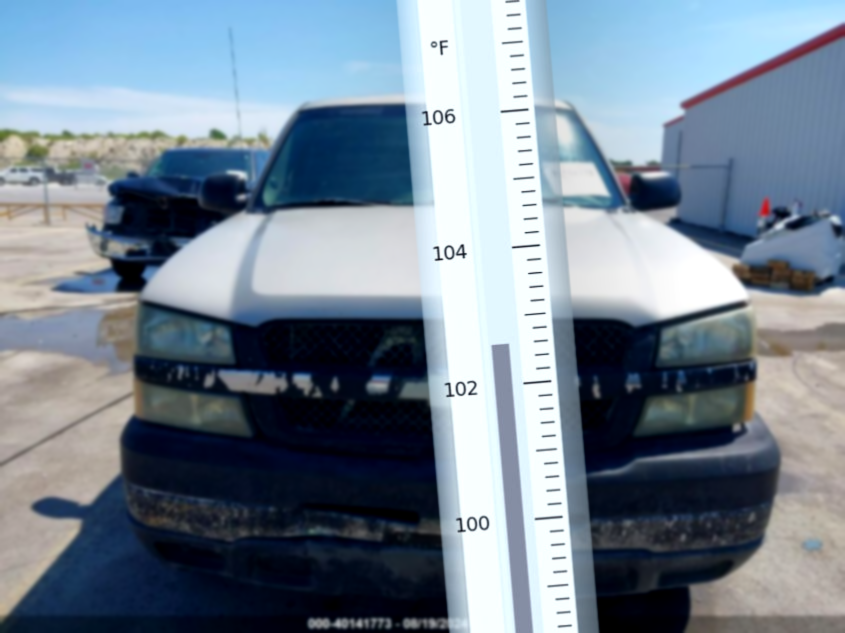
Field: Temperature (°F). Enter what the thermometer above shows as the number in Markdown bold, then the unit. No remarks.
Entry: **102.6** °F
